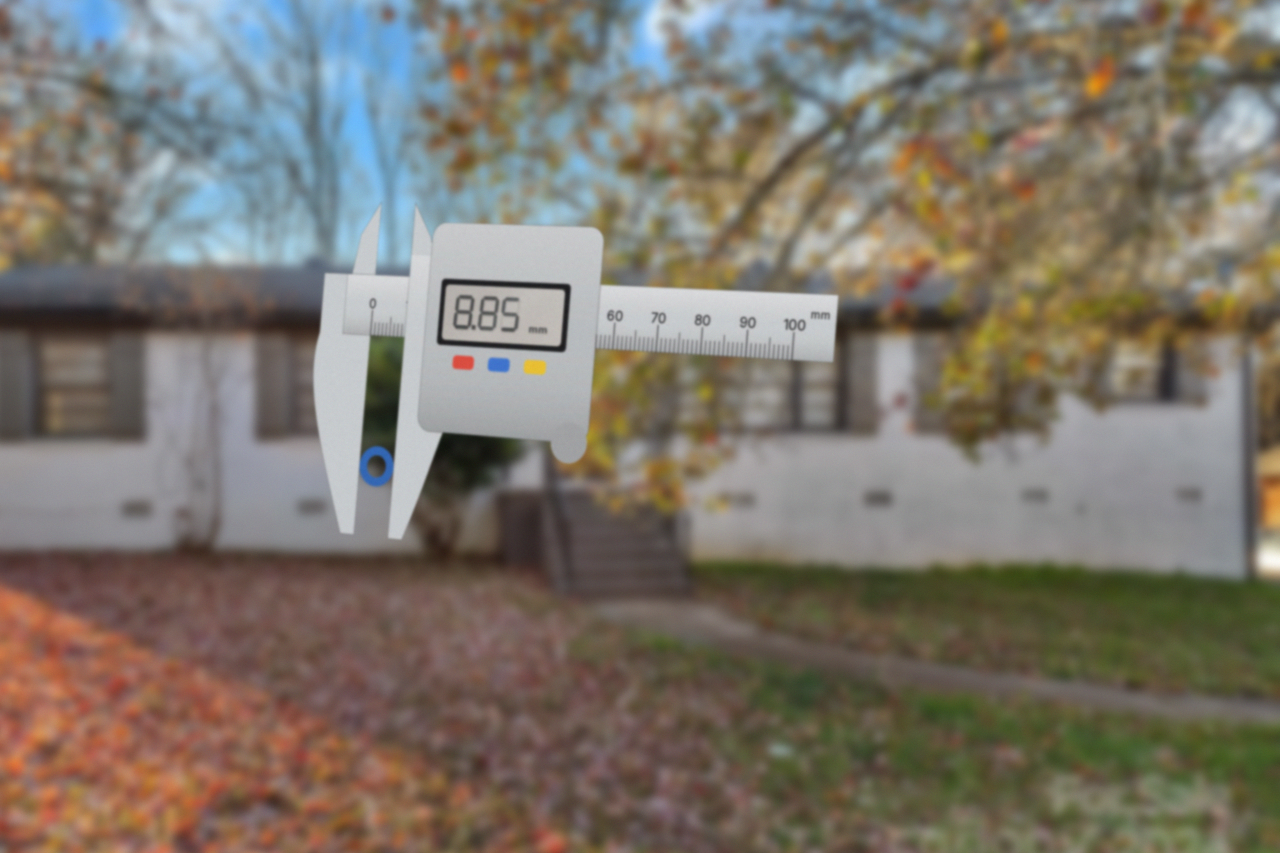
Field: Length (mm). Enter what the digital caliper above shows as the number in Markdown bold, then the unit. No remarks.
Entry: **8.85** mm
